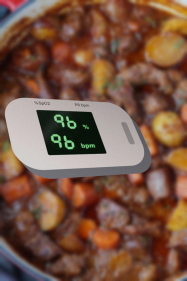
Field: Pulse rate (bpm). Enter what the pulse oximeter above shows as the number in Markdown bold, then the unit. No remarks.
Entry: **96** bpm
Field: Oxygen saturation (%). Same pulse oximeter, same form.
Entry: **96** %
